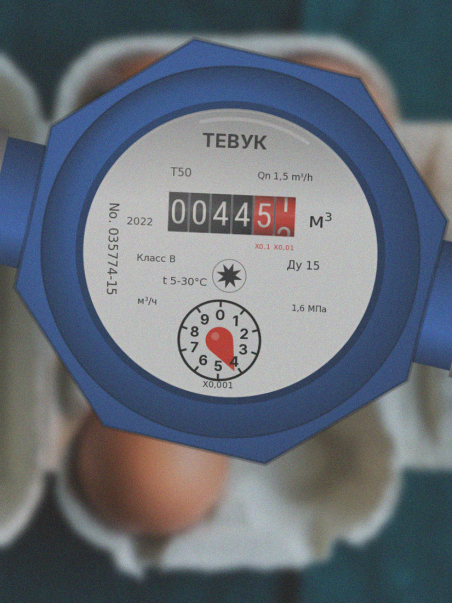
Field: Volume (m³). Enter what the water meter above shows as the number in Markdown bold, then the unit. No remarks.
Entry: **44.514** m³
